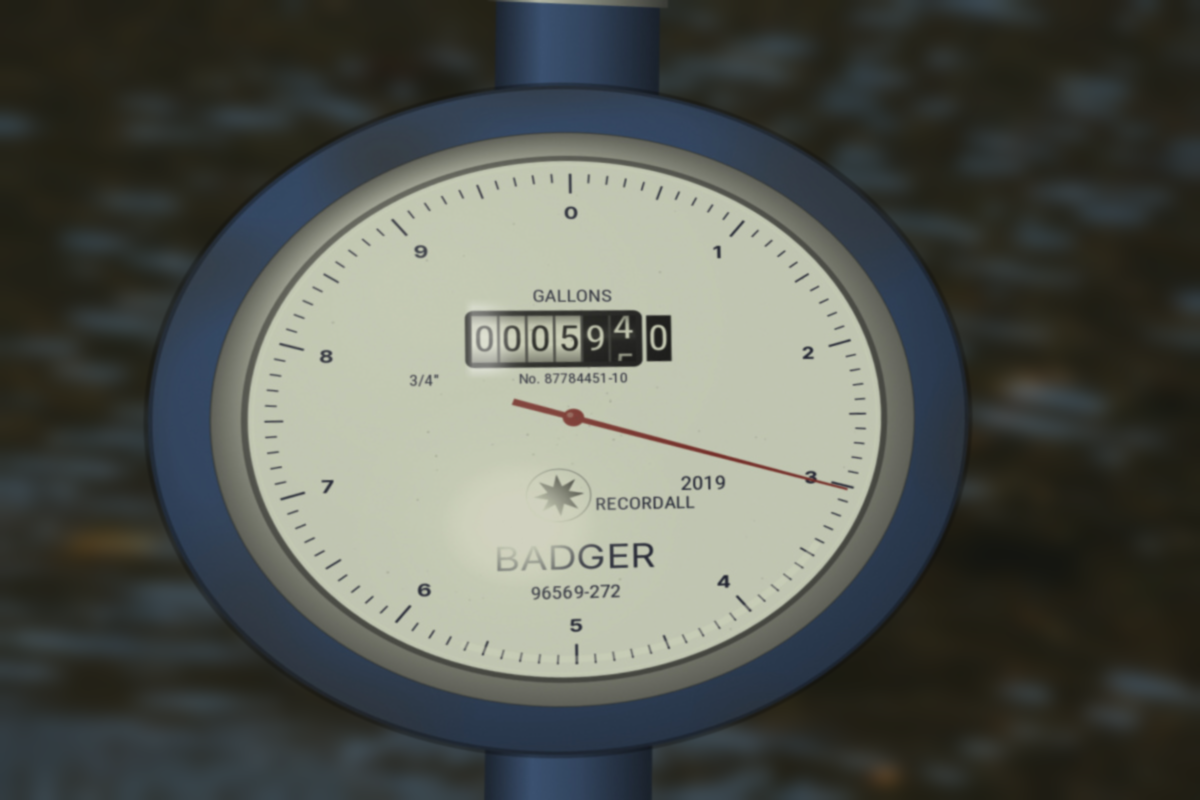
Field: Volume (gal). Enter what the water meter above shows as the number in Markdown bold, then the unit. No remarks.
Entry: **5943.0** gal
